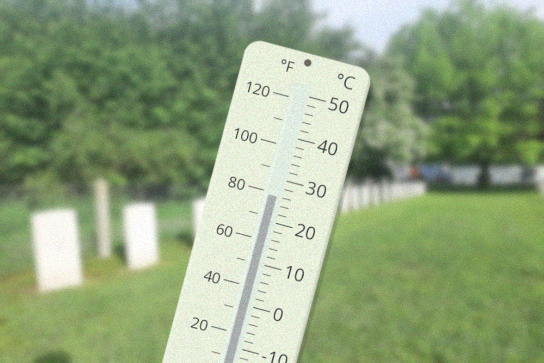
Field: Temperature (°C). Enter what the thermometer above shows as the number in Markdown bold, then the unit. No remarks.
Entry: **26** °C
